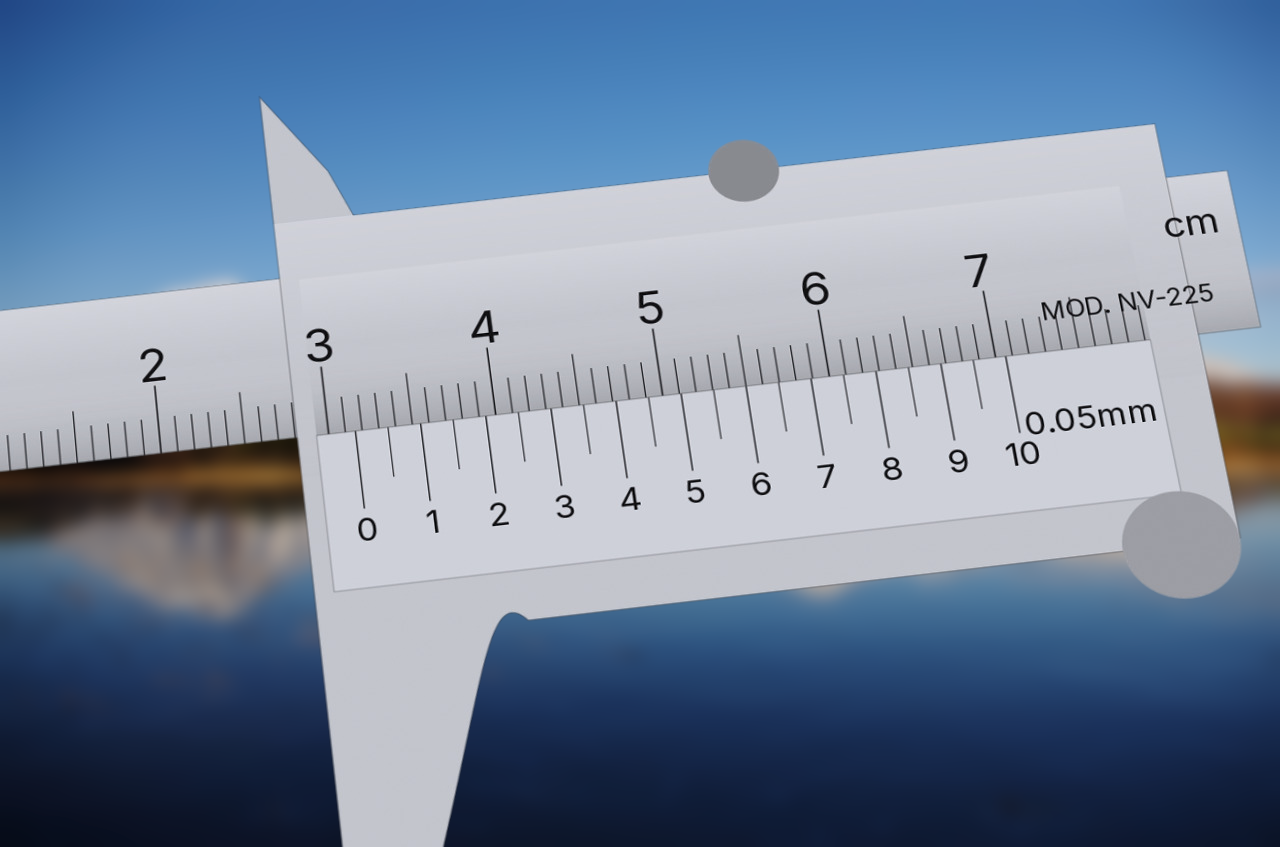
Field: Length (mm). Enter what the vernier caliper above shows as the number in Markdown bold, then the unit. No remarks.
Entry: **31.6** mm
